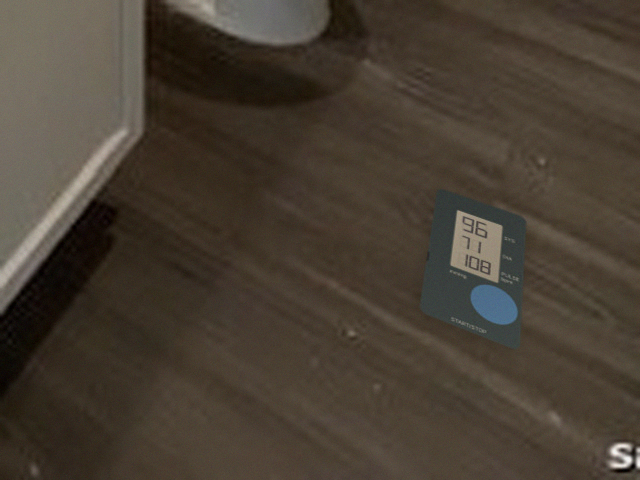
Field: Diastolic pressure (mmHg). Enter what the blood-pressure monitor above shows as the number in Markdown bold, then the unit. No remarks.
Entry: **71** mmHg
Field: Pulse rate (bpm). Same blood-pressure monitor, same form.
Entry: **108** bpm
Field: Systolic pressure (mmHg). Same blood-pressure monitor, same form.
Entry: **96** mmHg
